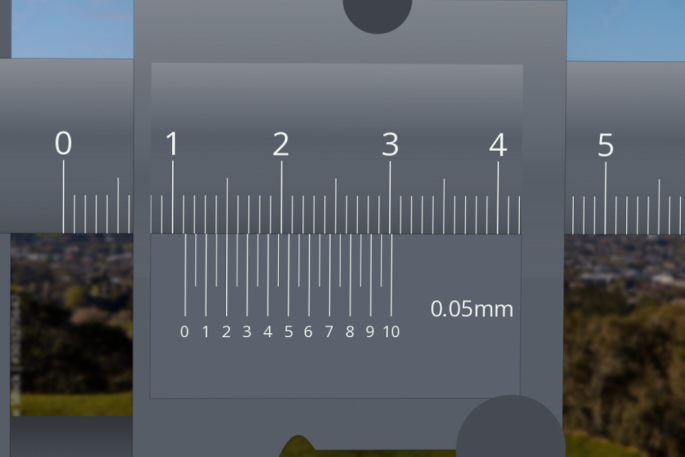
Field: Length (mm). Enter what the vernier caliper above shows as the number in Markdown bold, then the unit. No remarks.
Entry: **11.2** mm
